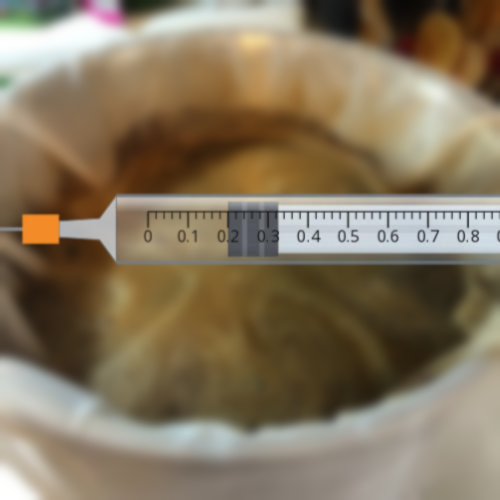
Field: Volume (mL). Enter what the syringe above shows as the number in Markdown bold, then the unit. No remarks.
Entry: **0.2** mL
